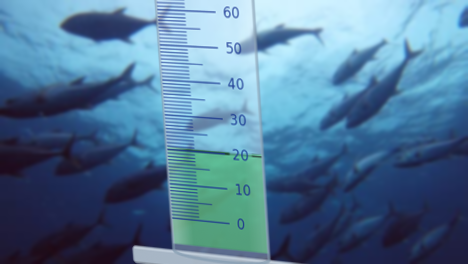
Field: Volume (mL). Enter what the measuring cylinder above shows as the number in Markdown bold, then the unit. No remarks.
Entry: **20** mL
